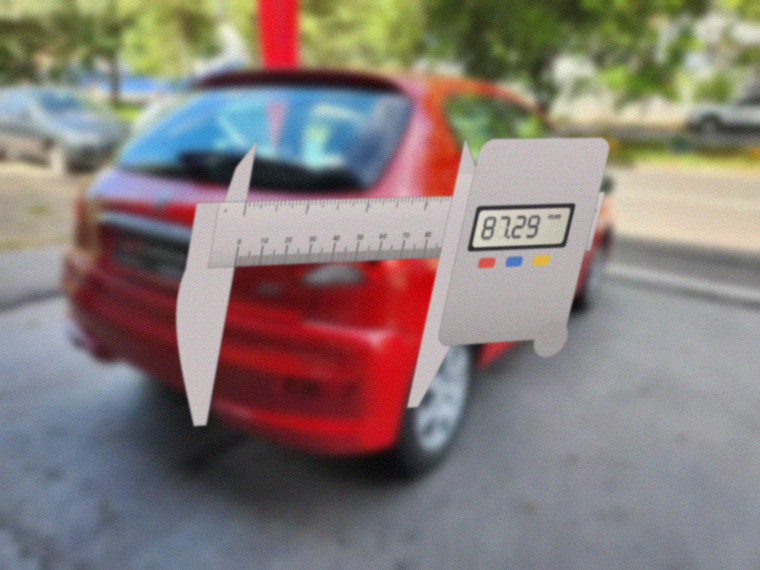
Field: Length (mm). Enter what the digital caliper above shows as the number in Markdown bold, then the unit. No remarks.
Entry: **87.29** mm
